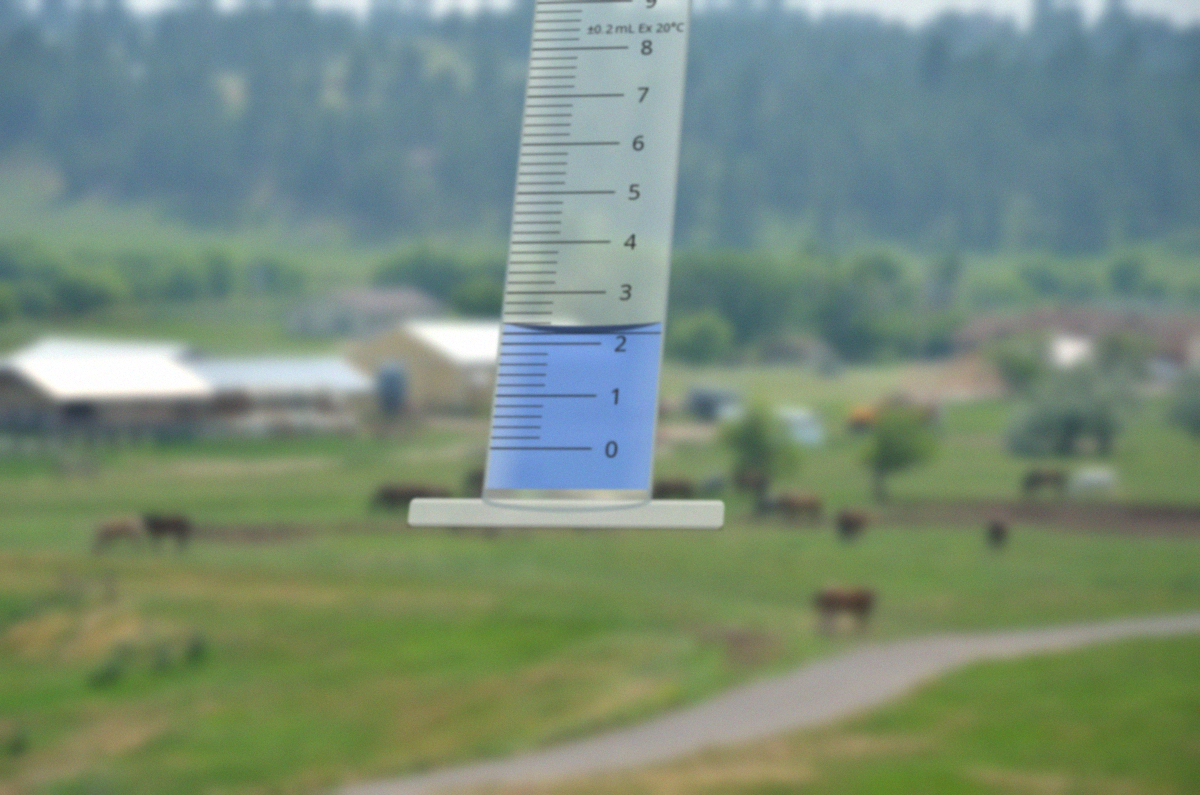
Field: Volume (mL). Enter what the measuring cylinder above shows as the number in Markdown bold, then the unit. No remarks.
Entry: **2.2** mL
